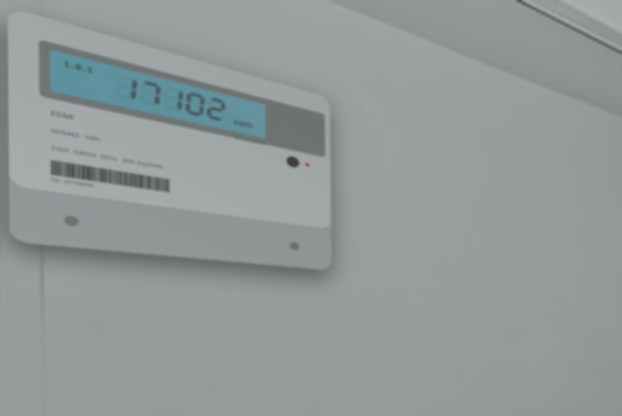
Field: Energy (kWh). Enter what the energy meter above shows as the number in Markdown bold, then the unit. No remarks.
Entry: **17102** kWh
